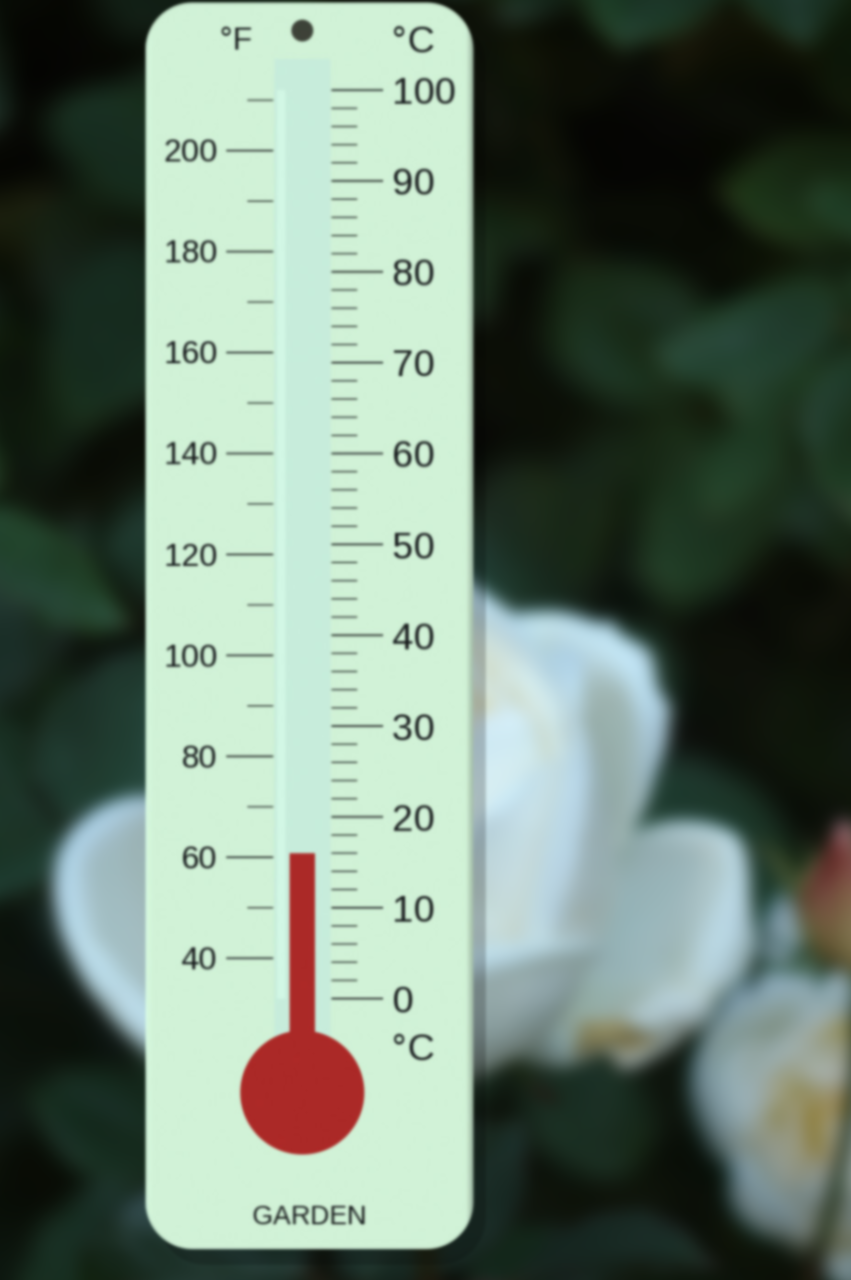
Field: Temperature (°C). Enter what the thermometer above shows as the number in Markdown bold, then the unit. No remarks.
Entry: **16** °C
